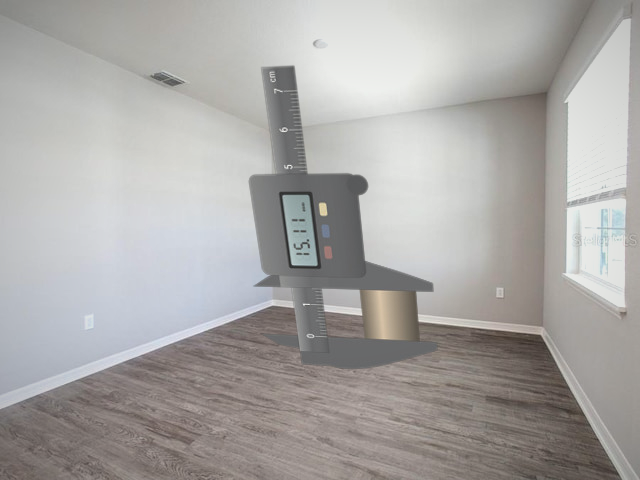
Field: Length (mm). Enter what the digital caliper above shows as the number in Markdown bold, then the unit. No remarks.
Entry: **15.11** mm
